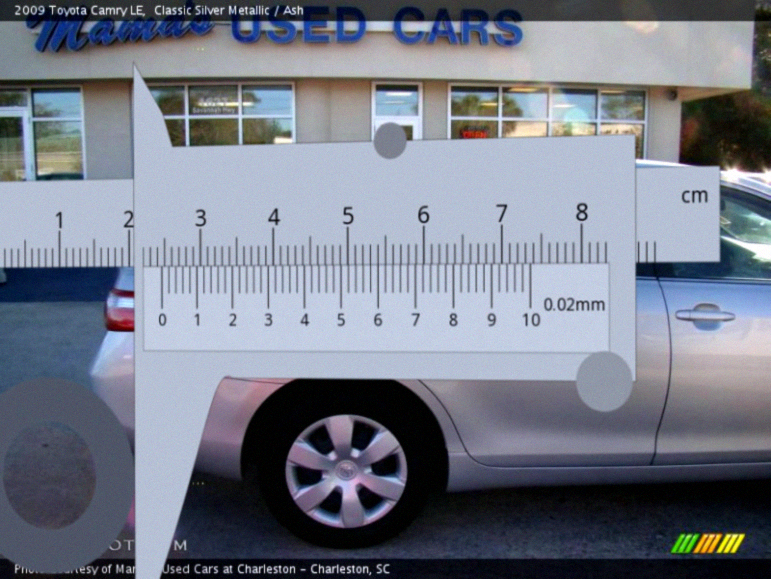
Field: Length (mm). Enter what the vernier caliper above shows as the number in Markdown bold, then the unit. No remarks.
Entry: **24.6** mm
